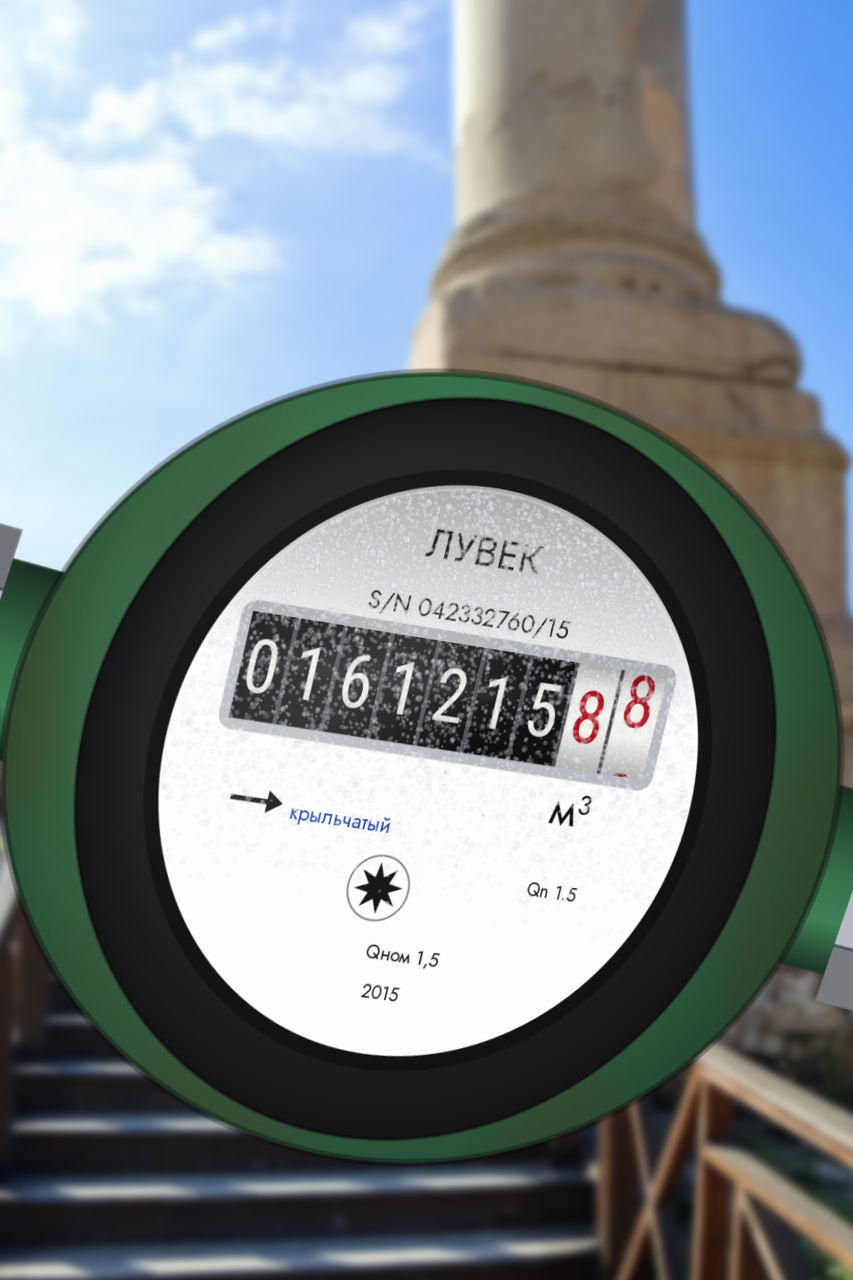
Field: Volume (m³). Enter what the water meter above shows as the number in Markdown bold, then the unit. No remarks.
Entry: **161215.88** m³
